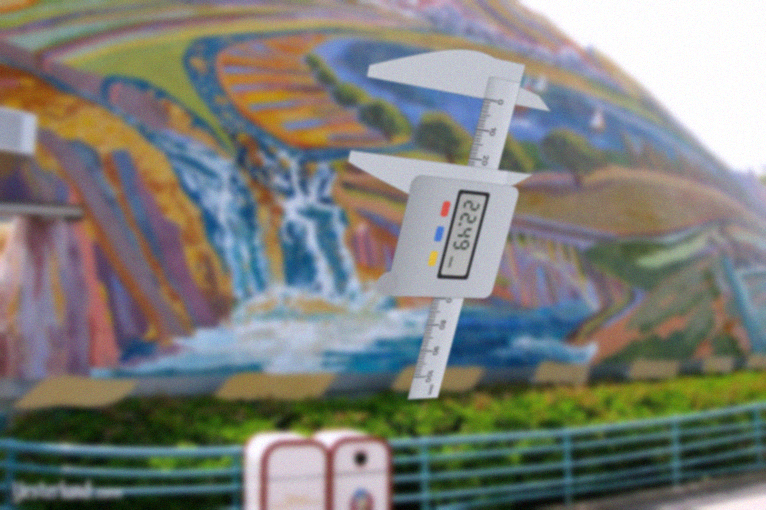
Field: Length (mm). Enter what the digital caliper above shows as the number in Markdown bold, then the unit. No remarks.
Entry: **22.49** mm
